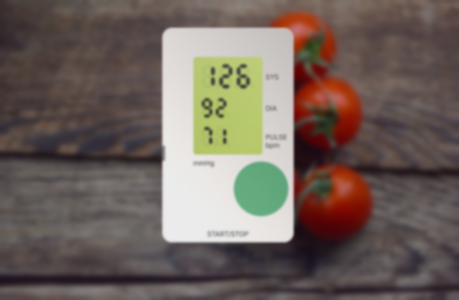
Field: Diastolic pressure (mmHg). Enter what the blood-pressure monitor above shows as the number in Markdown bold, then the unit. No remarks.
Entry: **92** mmHg
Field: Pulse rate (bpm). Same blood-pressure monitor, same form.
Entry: **71** bpm
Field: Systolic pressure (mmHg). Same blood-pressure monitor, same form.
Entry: **126** mmHg
